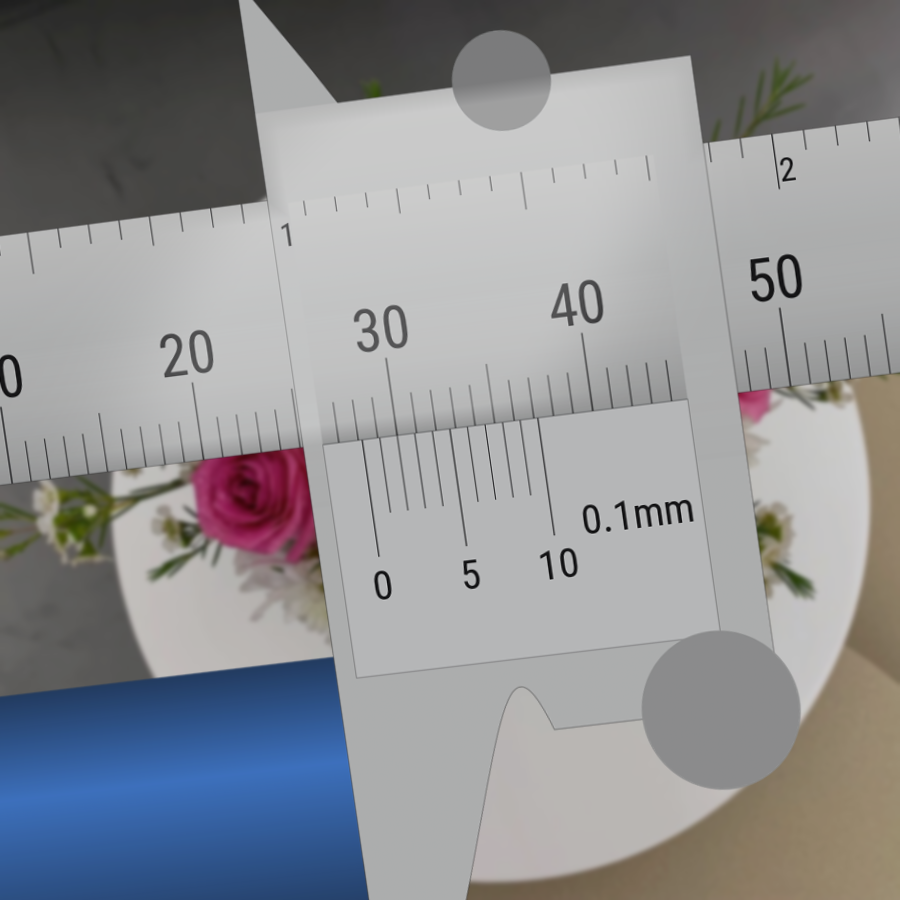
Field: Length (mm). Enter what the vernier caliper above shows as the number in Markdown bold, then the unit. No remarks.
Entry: **28.2** mm
